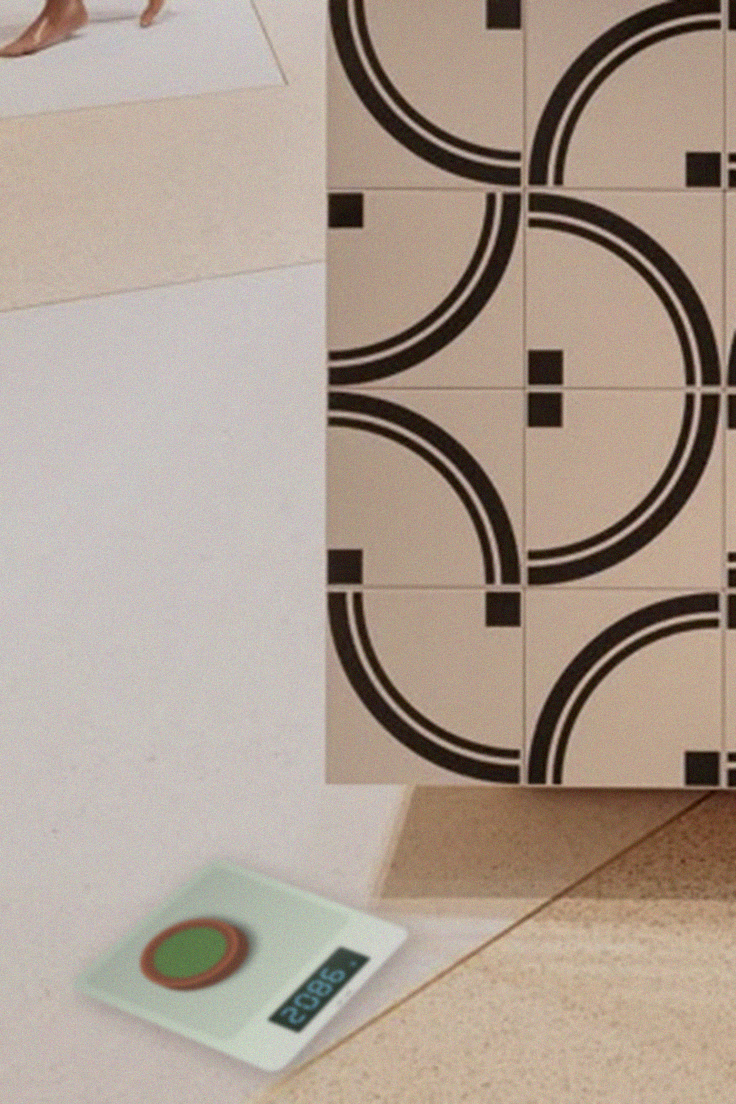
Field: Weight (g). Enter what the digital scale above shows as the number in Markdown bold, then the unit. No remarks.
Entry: **2086** g
